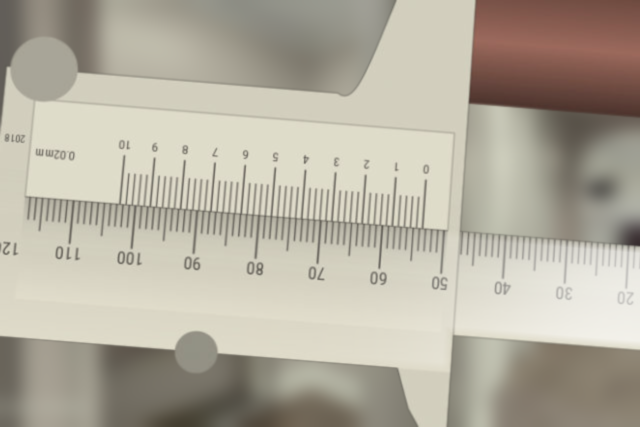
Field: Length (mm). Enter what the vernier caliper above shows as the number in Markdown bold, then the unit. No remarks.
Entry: **53.5** mm
